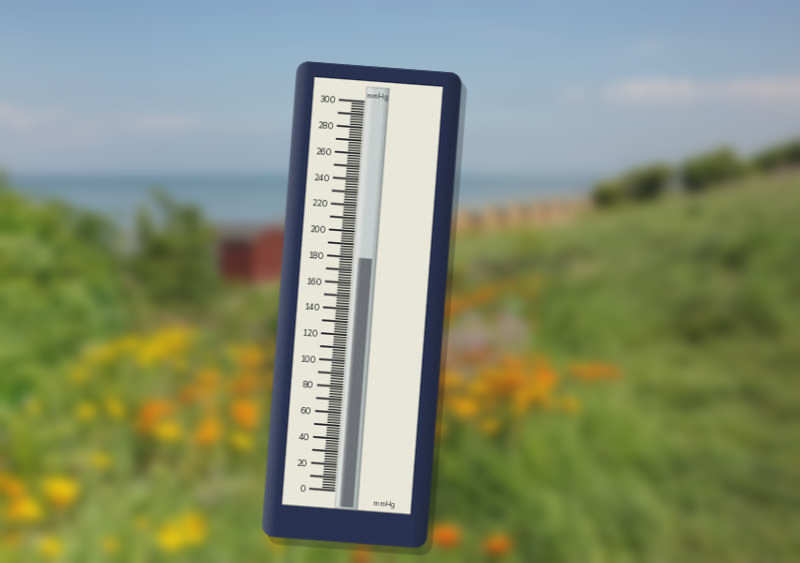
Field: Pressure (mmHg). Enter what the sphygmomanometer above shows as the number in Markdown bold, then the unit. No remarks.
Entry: **180** mmHg
